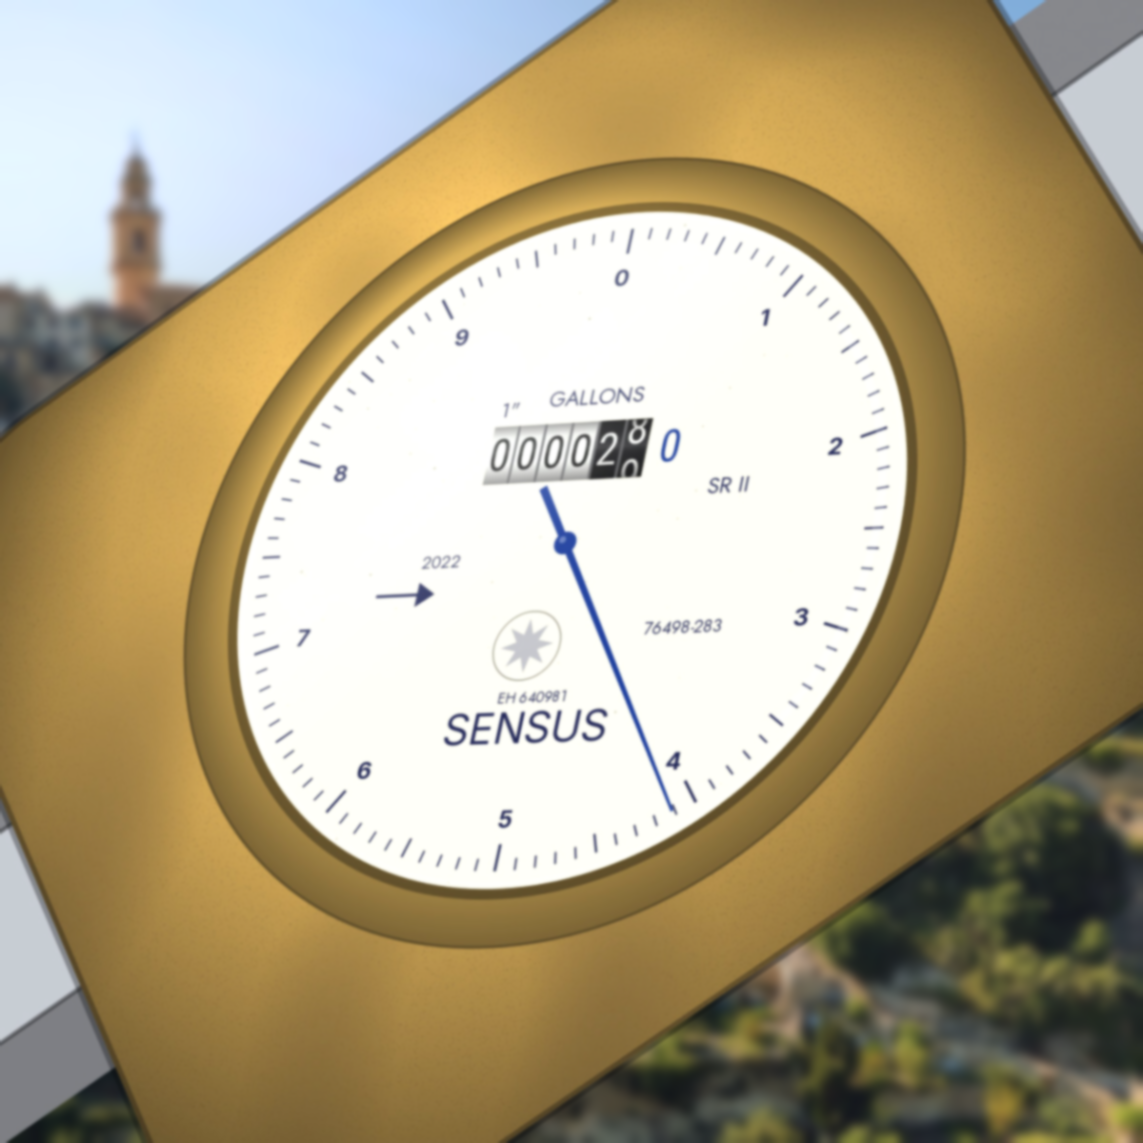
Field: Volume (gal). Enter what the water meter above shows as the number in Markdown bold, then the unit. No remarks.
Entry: **284.1** gal
